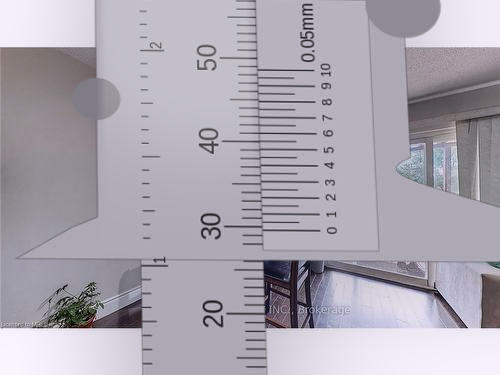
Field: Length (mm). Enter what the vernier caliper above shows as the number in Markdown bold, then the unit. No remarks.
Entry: **29.6** mm
